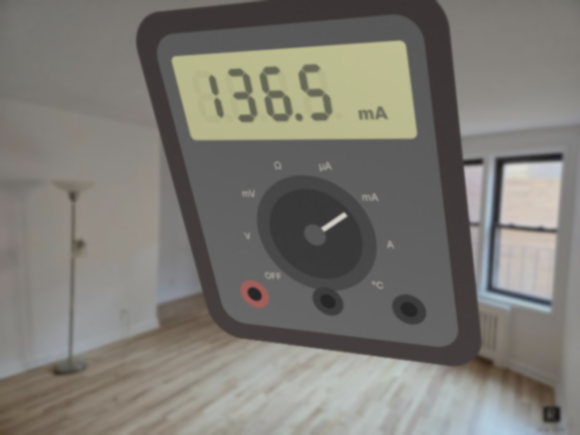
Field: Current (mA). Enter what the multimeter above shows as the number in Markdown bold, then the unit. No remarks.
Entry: **136.5** mA
